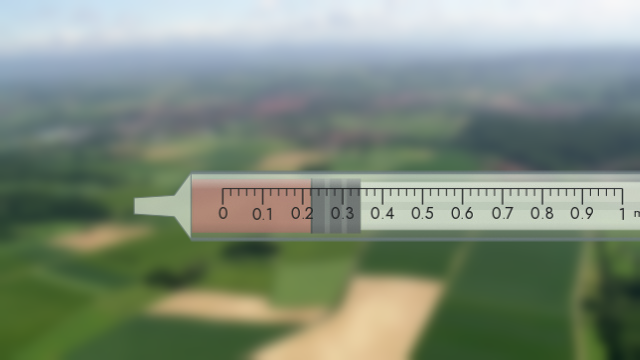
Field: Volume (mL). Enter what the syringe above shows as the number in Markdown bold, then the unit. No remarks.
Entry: **0.22** mL
